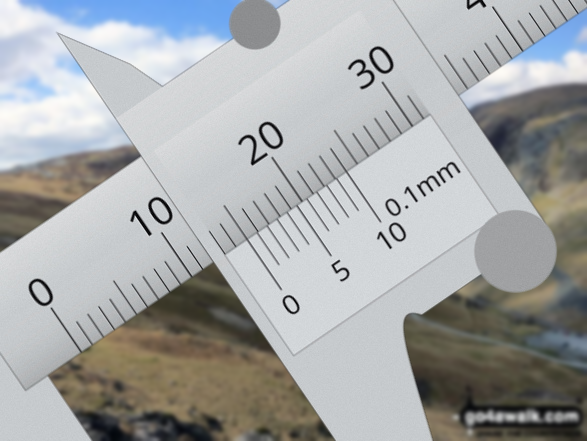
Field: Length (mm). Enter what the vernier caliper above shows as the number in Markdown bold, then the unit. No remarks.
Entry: **15.0** mm
